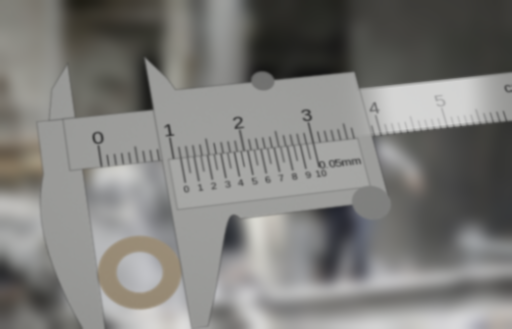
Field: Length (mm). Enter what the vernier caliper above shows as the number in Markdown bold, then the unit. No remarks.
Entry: **11.0** mm
